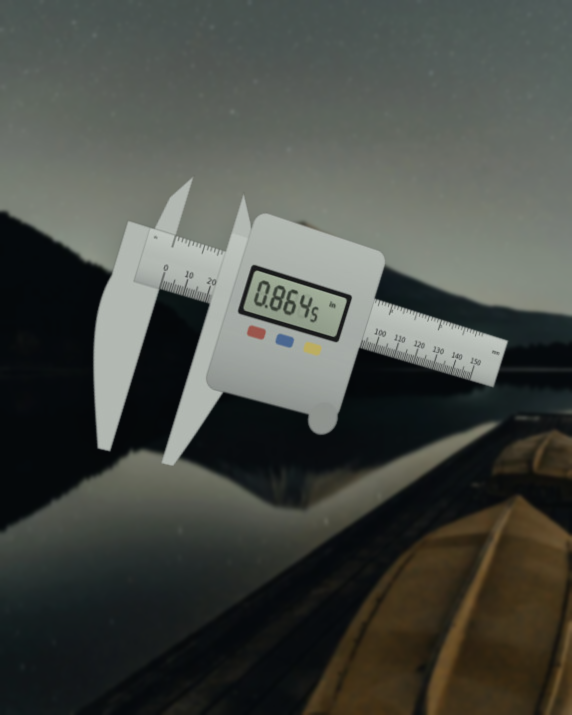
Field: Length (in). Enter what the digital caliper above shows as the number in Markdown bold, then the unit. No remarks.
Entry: **0.8645** in
